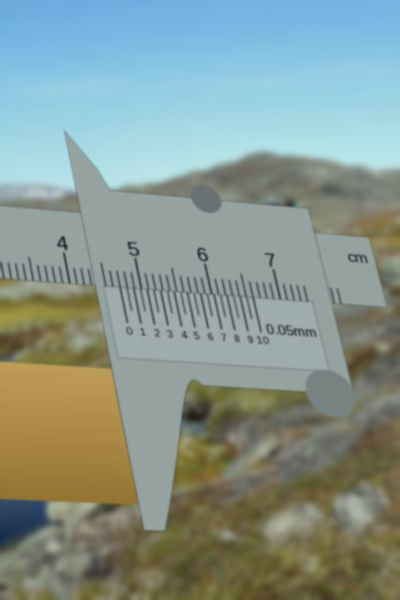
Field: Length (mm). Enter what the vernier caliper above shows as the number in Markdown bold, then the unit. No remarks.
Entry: **47.0** mm
